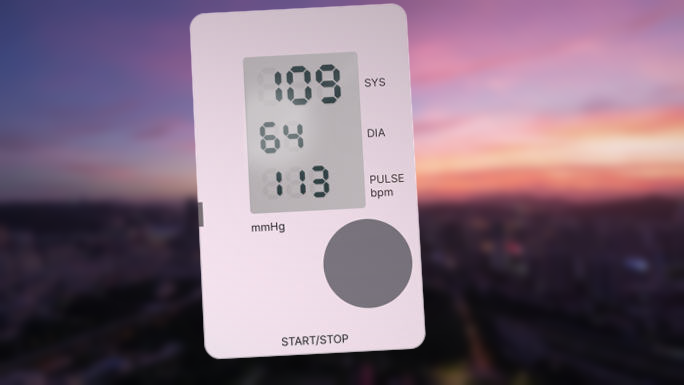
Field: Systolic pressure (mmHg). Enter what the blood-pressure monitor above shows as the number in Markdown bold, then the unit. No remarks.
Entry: **109** mmHg
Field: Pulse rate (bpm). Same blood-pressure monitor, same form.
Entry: **113** bpm
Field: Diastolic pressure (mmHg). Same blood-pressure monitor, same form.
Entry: **64** mmHg
